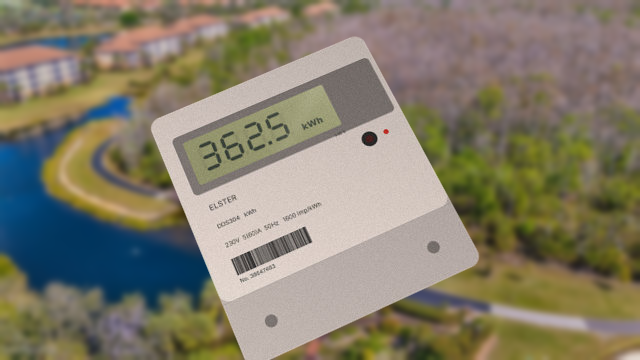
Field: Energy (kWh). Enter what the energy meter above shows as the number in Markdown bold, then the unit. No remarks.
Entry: **362.5** kWh
